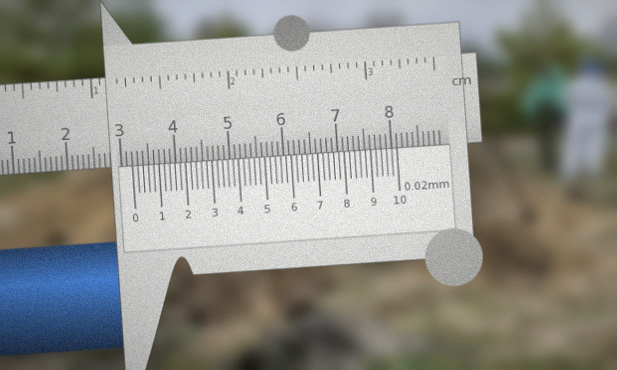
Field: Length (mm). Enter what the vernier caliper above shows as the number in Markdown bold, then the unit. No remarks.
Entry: **32.0** mm
